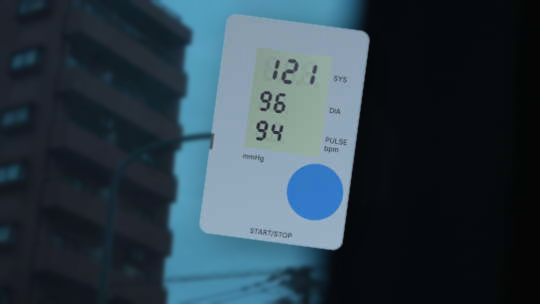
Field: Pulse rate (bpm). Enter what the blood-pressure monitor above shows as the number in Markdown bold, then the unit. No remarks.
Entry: **94** bpm
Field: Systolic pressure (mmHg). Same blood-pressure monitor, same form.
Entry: **121** mmHg
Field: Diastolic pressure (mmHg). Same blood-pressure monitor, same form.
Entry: **96** mmHg
